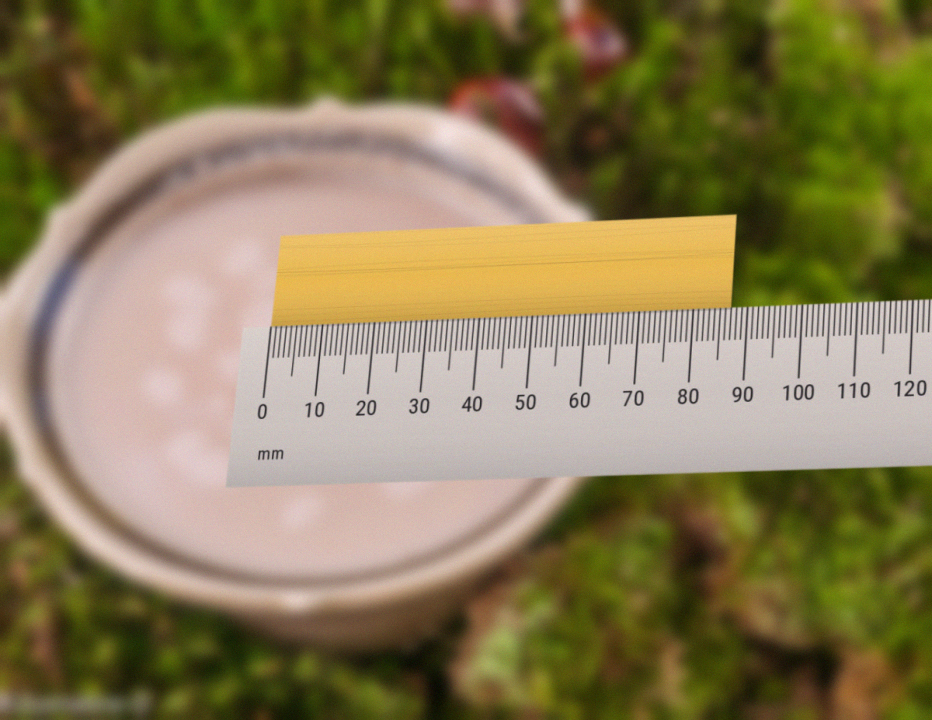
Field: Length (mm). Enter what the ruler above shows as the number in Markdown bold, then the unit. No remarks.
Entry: **87** mm
